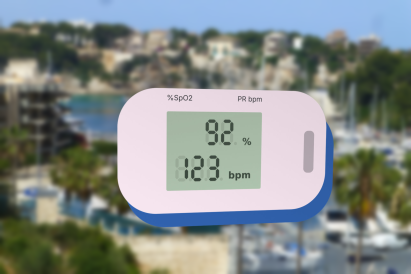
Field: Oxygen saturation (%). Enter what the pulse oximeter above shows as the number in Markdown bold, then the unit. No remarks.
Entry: **92** %
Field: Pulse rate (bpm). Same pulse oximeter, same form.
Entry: **123** bpm
